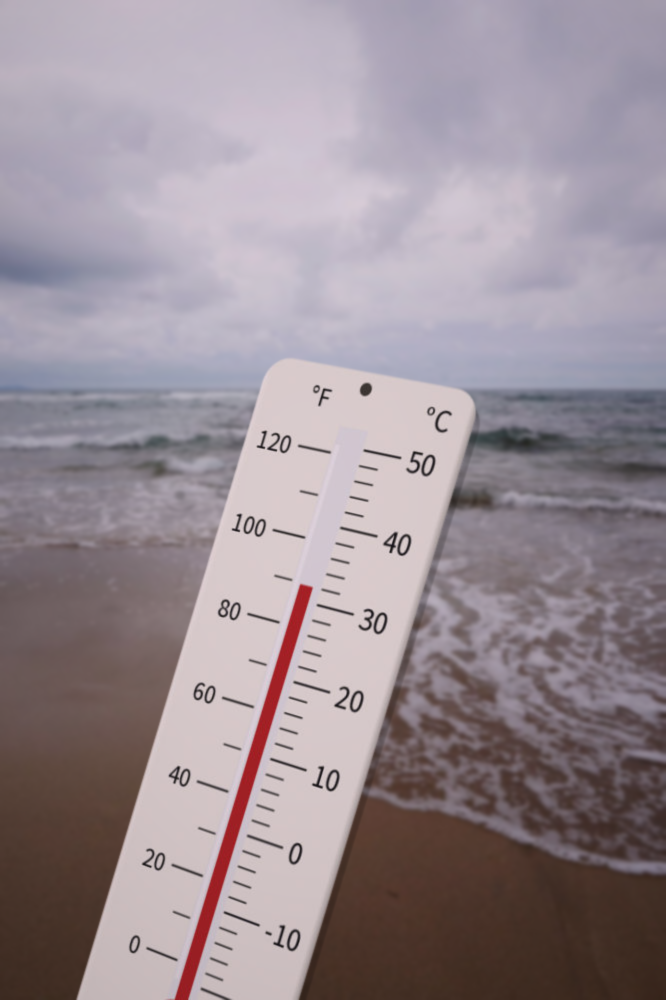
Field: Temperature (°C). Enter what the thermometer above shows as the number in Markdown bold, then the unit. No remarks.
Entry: **32** °C
